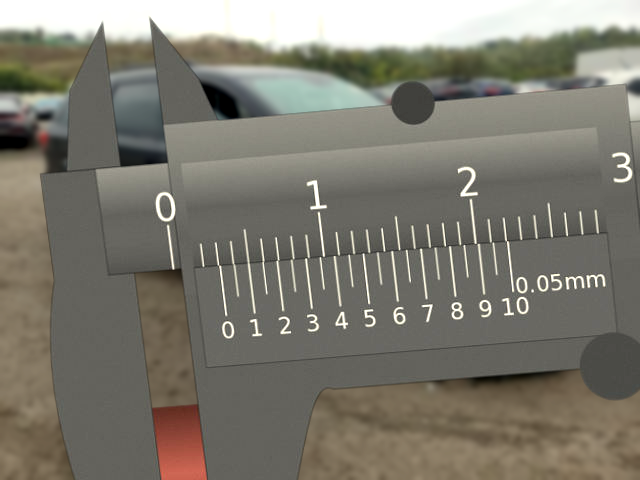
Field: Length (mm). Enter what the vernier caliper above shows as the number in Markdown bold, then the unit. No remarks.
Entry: **3.1** mm
